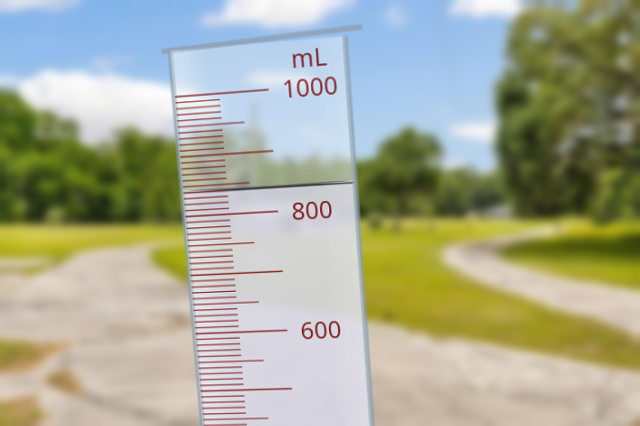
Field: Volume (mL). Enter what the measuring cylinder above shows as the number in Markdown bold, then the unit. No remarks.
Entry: **840** mL
